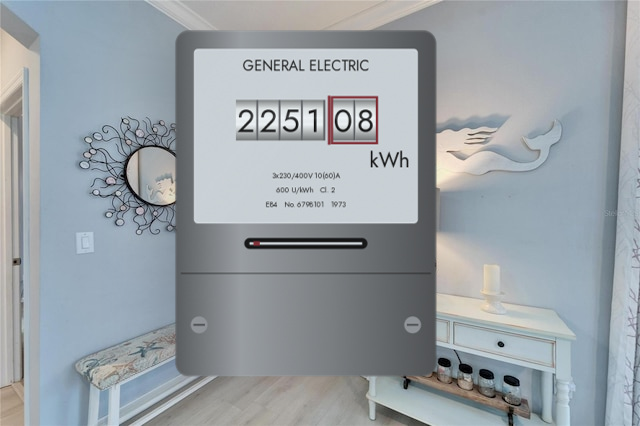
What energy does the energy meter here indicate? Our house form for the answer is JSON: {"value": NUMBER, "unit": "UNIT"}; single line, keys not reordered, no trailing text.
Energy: {"value": 2251.08, "unit": "kWh"}
